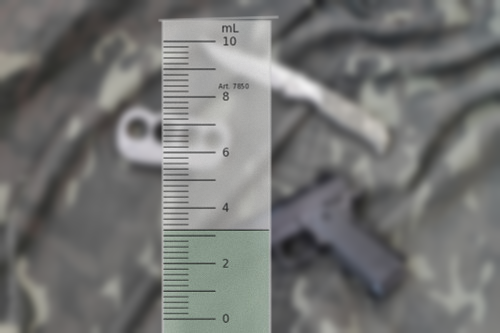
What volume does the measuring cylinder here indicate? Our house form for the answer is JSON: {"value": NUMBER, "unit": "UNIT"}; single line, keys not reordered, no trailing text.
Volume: {"value": 3.2, "unit": "mL"}
